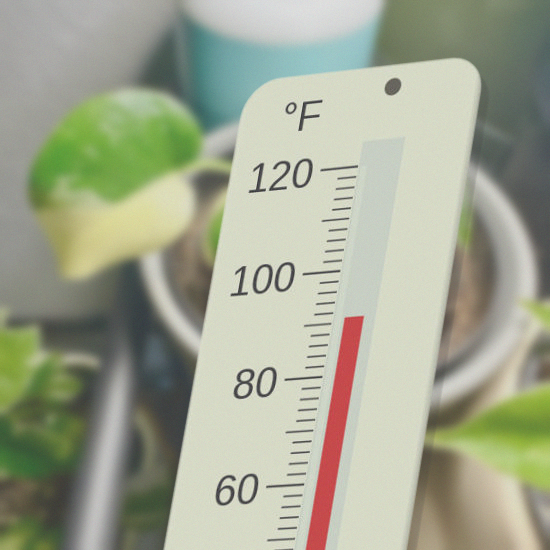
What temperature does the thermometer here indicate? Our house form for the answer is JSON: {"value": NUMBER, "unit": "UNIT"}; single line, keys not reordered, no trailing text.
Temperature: {"value": 91, "unit": "°F"}
